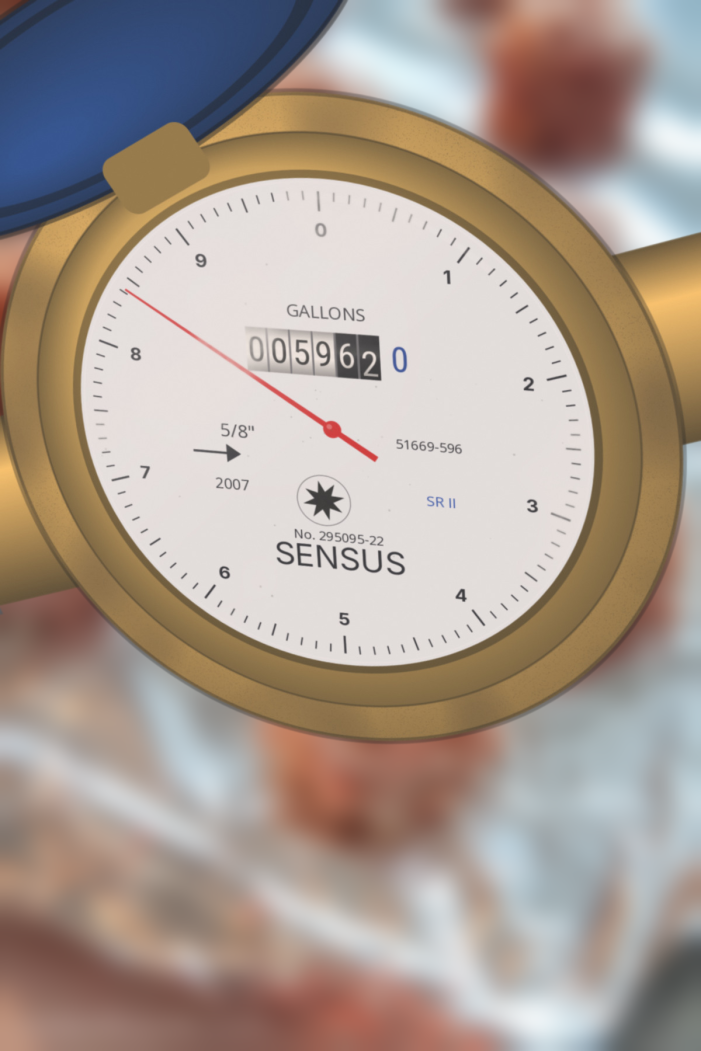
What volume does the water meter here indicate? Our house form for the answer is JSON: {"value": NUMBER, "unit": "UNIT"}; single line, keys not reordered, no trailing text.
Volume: {"value": 59618.4, "unit": "gal"}
